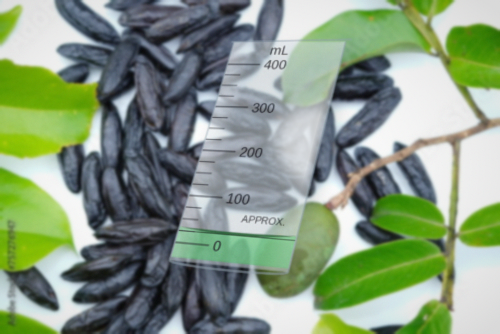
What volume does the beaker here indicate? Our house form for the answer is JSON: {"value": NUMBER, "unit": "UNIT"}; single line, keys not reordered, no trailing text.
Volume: {"value": 25, "unit": "mL"}
